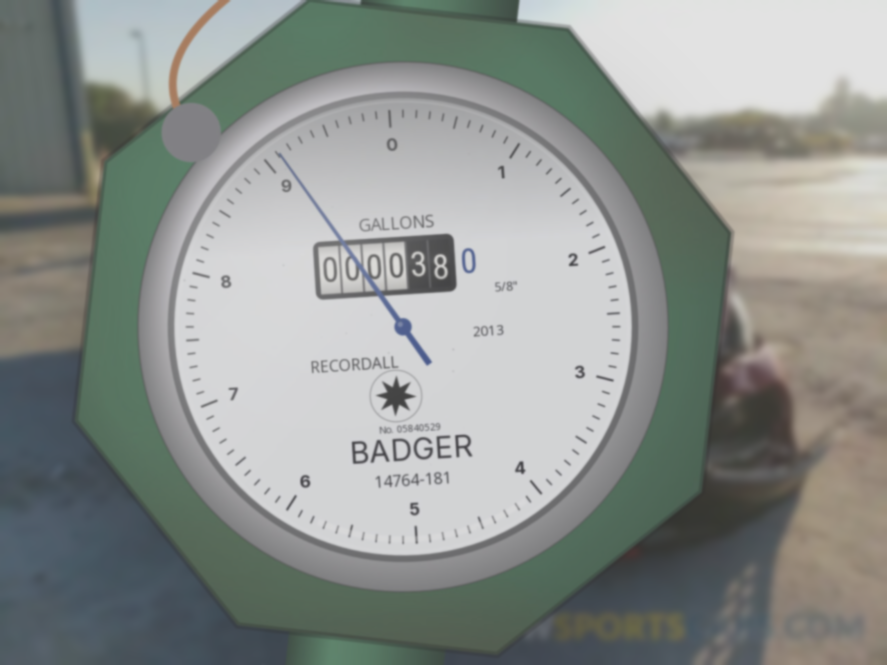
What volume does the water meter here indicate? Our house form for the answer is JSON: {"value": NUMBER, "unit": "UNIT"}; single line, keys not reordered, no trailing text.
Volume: {"value": 379.1, "unit": "gal"}
